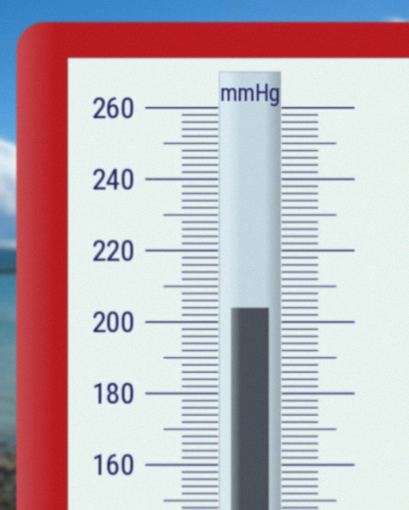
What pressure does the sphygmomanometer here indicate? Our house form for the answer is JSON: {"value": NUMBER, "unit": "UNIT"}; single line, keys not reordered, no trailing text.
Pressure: {"value": 204, "unit": "mmHg"}
